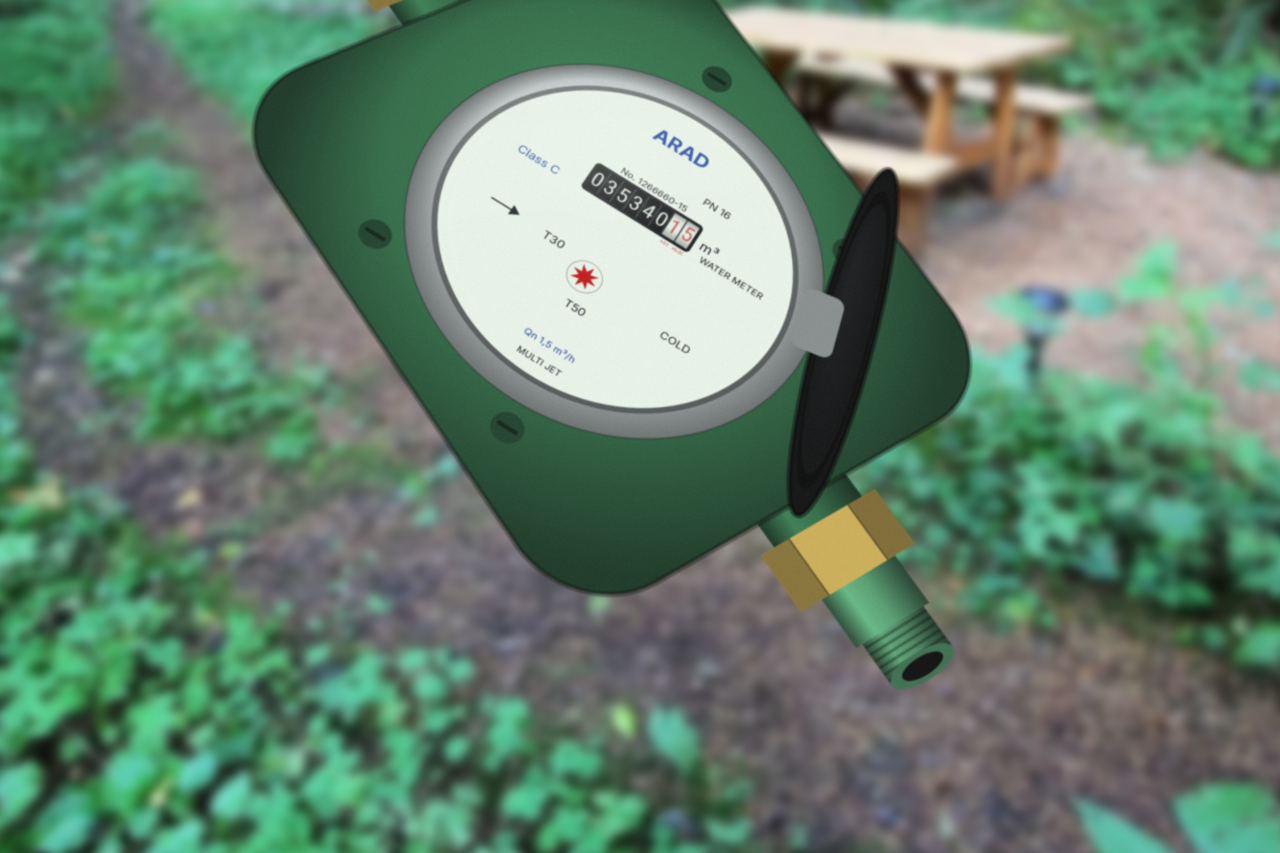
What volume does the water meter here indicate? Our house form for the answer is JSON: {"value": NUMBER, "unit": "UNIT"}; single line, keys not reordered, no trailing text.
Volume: {"value": 35340.15, "unit": "m³"}
